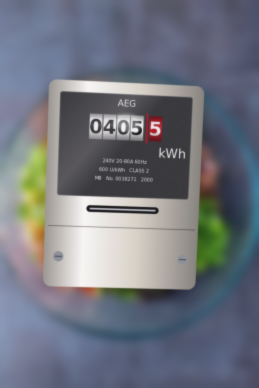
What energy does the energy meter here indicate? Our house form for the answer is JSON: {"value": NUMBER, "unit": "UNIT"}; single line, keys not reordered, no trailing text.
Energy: {"value": 405.5, "unit": "kWh"}
